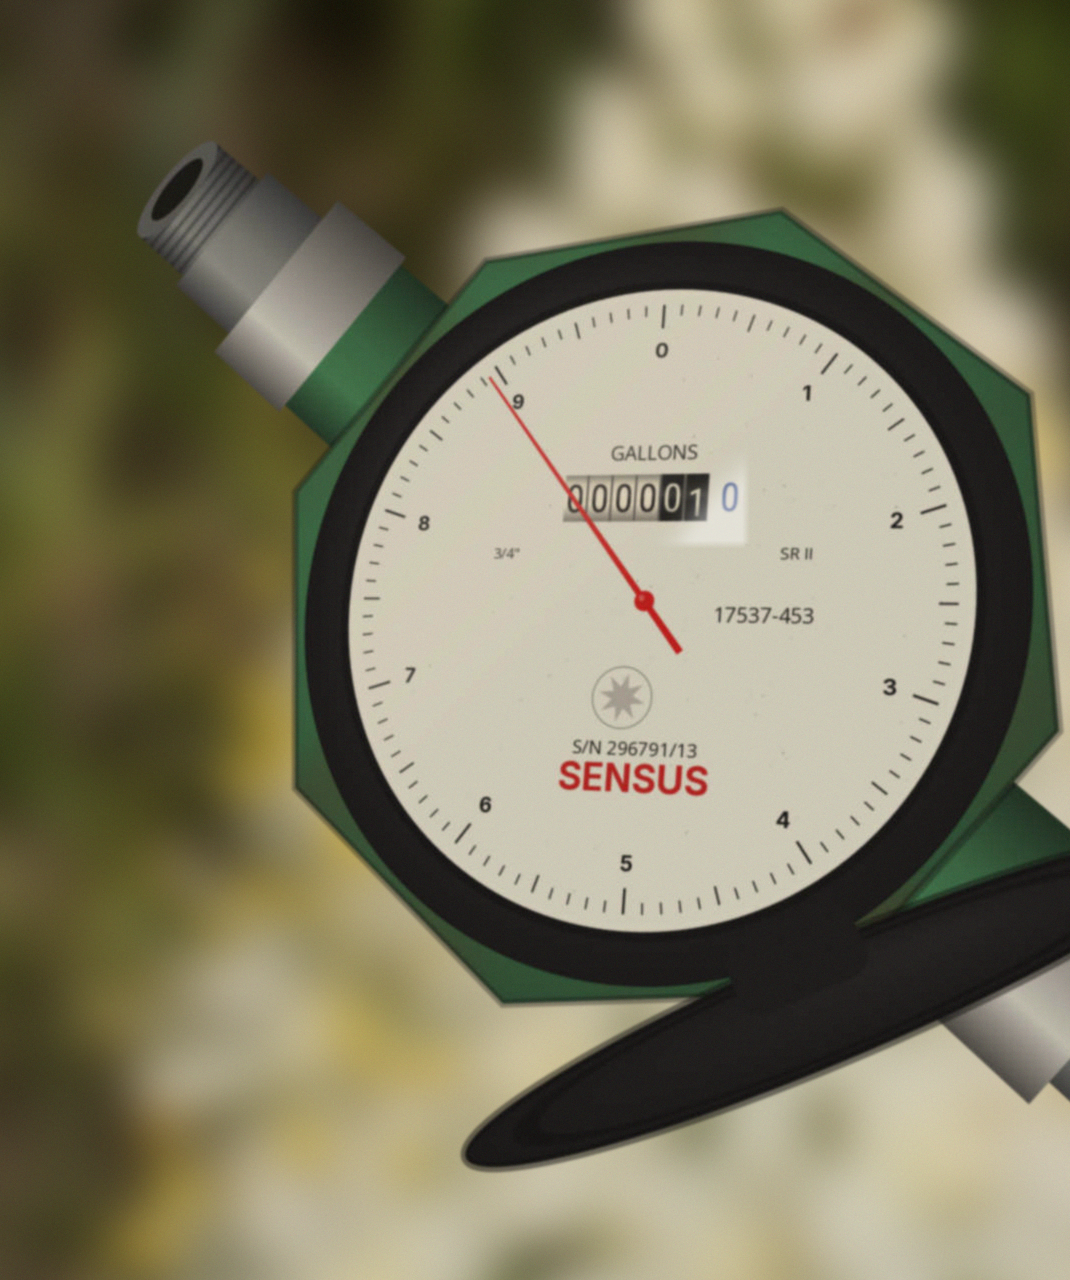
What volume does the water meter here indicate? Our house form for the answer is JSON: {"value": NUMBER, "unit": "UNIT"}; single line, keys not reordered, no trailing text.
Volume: {"value": 8.9, "unit": "gal"}
